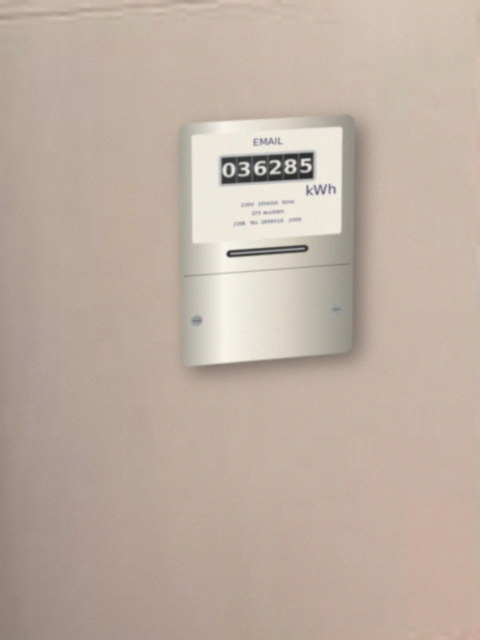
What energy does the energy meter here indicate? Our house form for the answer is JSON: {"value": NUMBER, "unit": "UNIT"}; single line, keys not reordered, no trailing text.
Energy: {"value": 36285, "unit": "kWh"}
